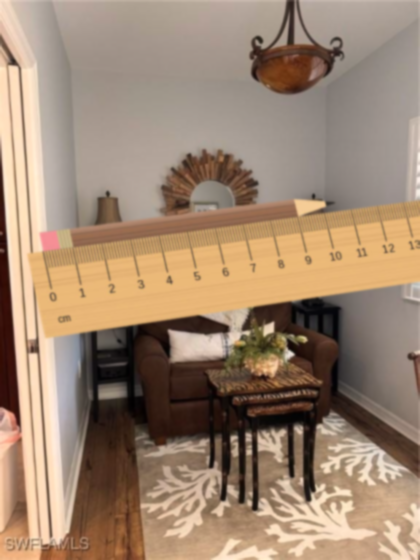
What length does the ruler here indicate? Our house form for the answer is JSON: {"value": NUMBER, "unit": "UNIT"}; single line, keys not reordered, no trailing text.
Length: {"value": 10.5, "unit": "cm"}
